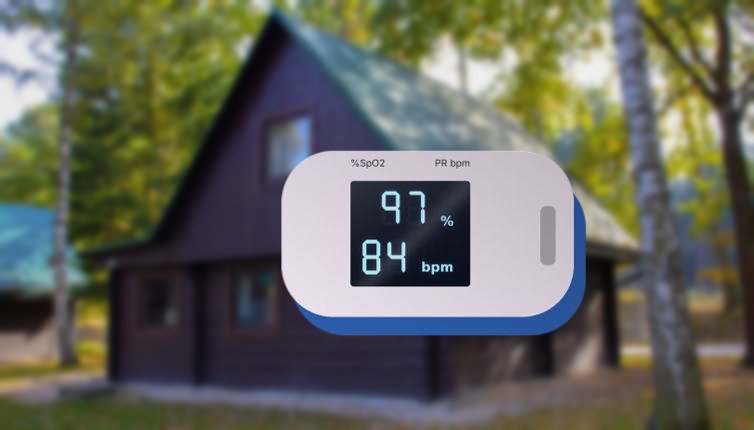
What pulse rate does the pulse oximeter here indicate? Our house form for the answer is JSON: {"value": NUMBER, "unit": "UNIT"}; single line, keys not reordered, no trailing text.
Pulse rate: {"value": 84, "unit": "bpm"}
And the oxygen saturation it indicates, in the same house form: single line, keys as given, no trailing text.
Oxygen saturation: {"value": 97, "unit": "%"}
